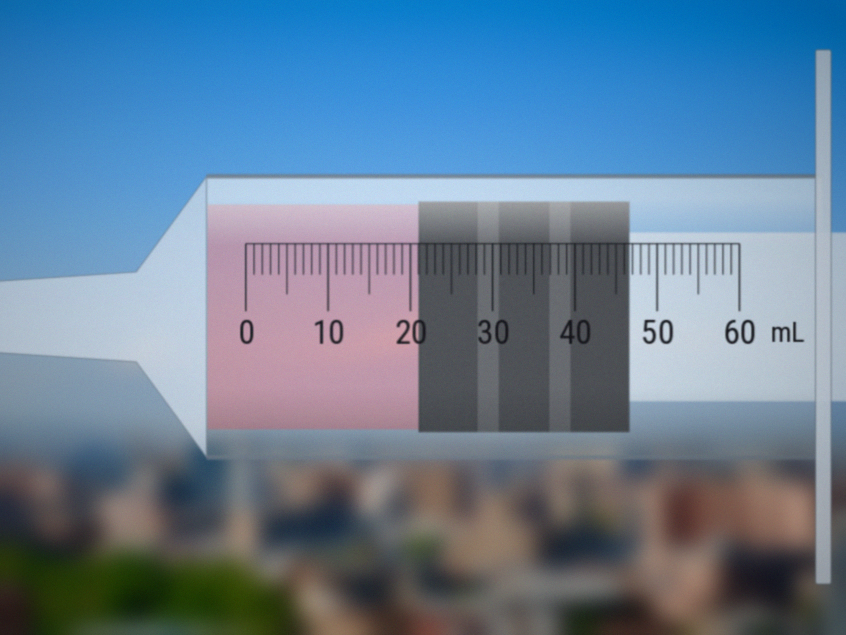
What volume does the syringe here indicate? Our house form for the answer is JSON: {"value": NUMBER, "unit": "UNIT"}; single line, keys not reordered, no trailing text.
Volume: {"value": 21, "unit": "mL"}
